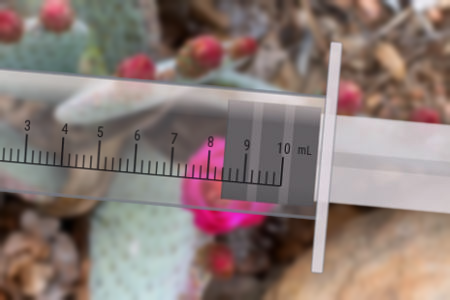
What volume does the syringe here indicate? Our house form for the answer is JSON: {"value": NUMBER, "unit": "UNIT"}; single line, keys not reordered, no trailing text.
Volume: {"value": 8.4, "unit": "mL"}
